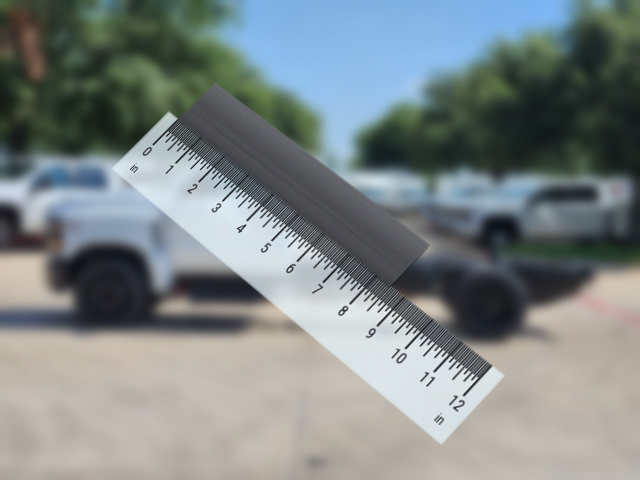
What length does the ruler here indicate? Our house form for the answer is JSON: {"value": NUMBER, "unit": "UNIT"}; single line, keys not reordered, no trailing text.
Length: {"value": 8.5, "unit": "in"}
